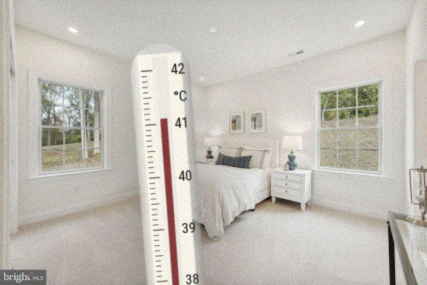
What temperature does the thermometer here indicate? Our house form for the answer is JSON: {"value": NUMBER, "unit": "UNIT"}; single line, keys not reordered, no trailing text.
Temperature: {"value": 41.1, "unit": "°C"}
